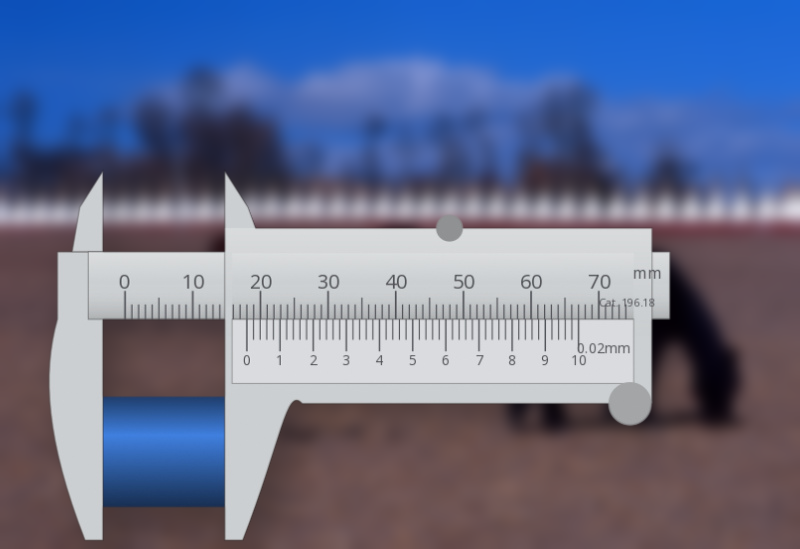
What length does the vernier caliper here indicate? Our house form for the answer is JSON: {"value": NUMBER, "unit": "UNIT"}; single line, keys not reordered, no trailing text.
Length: {"value": 18.0, "unit": "mm"}
